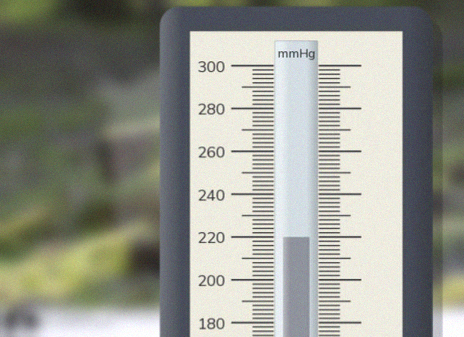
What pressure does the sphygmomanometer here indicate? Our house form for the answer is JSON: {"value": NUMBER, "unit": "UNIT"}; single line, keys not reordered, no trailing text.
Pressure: {"value": 220, "unit": "mmHg"}
